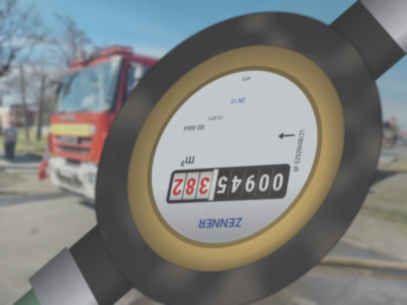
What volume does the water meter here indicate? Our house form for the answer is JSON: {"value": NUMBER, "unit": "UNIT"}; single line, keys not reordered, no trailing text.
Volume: {"value": 945.382, "unit": "m³"}
